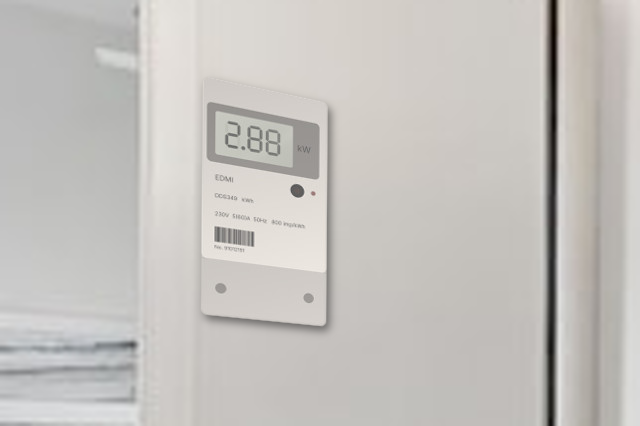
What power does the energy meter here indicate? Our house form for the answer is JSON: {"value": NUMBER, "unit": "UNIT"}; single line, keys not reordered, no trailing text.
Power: {"value": 2.88, "unit": "kW"}
